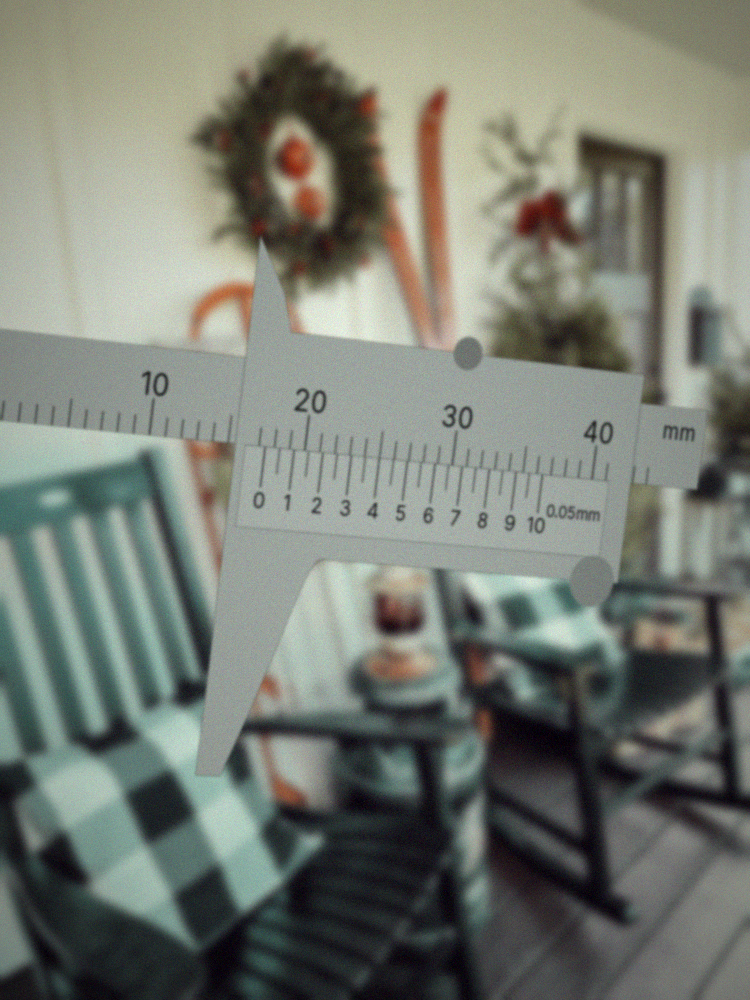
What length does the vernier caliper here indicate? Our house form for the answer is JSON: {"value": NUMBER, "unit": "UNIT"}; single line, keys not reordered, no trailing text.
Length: {"value": 17.4, "unit": "mm"}
